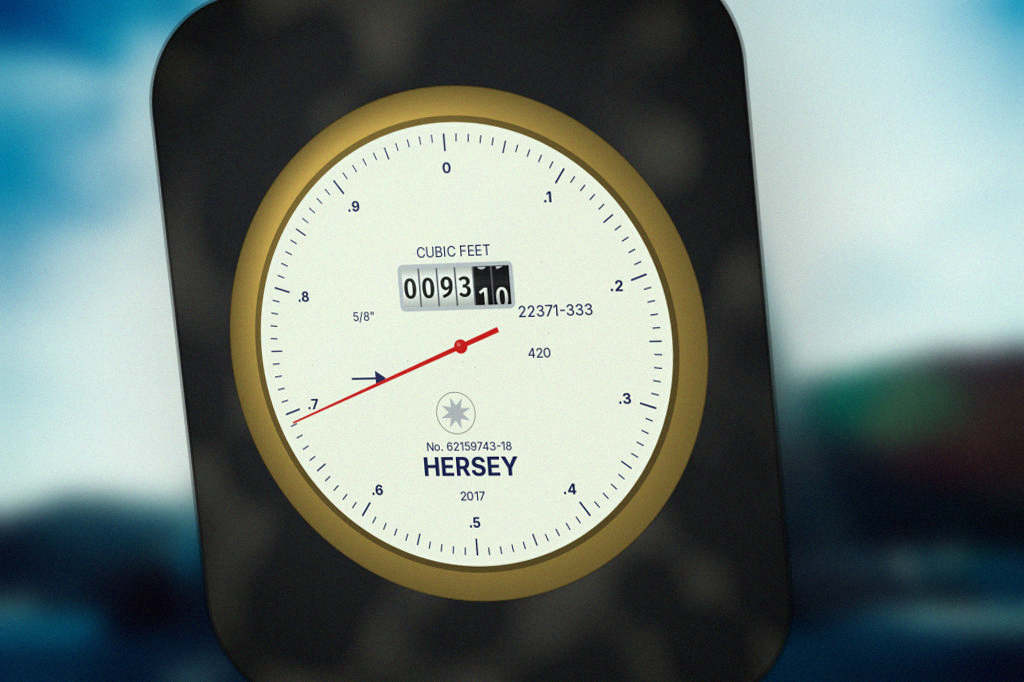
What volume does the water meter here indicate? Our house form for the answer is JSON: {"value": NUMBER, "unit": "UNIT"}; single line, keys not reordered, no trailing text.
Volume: {"value": 9309.69, "unit": "ft³"}
